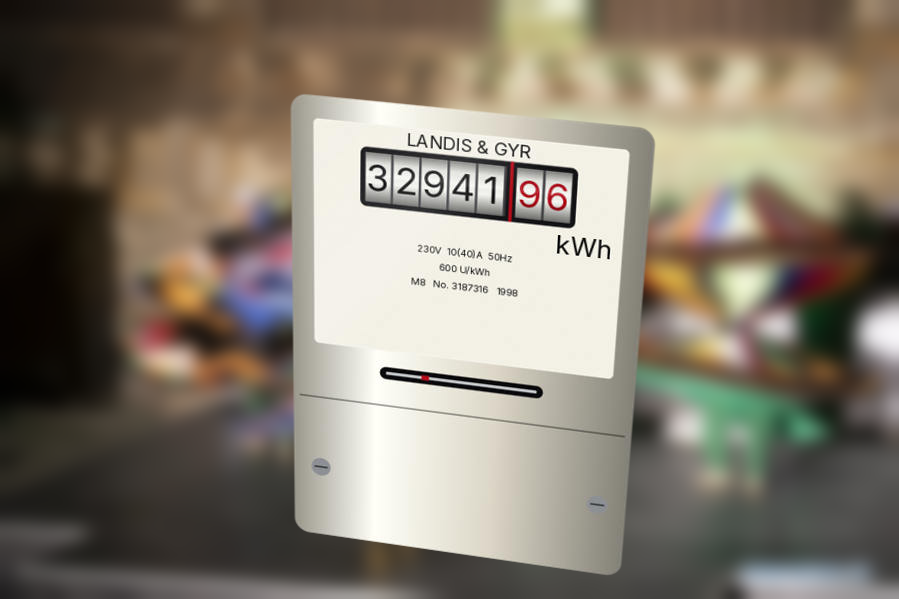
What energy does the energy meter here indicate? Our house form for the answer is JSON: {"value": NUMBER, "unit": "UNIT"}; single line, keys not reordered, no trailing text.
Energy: {"value": 32941.96, "unit": "kWh"}
